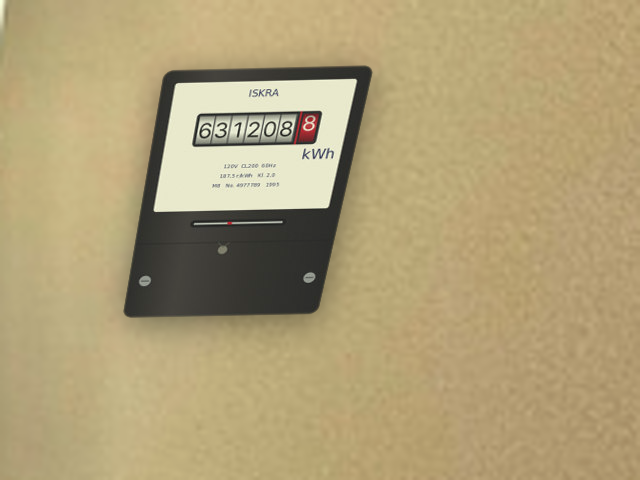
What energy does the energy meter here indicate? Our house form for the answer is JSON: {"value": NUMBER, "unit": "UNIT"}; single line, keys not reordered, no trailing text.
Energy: {"value": 631208.8, "unit": "kWh"}
